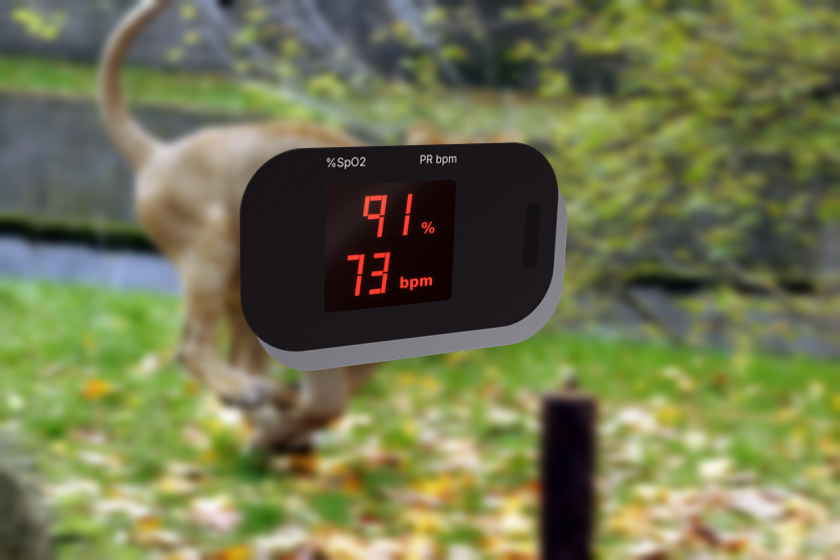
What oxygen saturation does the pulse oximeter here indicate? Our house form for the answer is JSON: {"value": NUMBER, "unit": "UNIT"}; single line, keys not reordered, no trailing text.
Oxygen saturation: {"value": 91, "unit": "%"}
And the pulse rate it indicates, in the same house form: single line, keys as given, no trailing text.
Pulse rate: {"value": 73, "unit": "bpm"}
